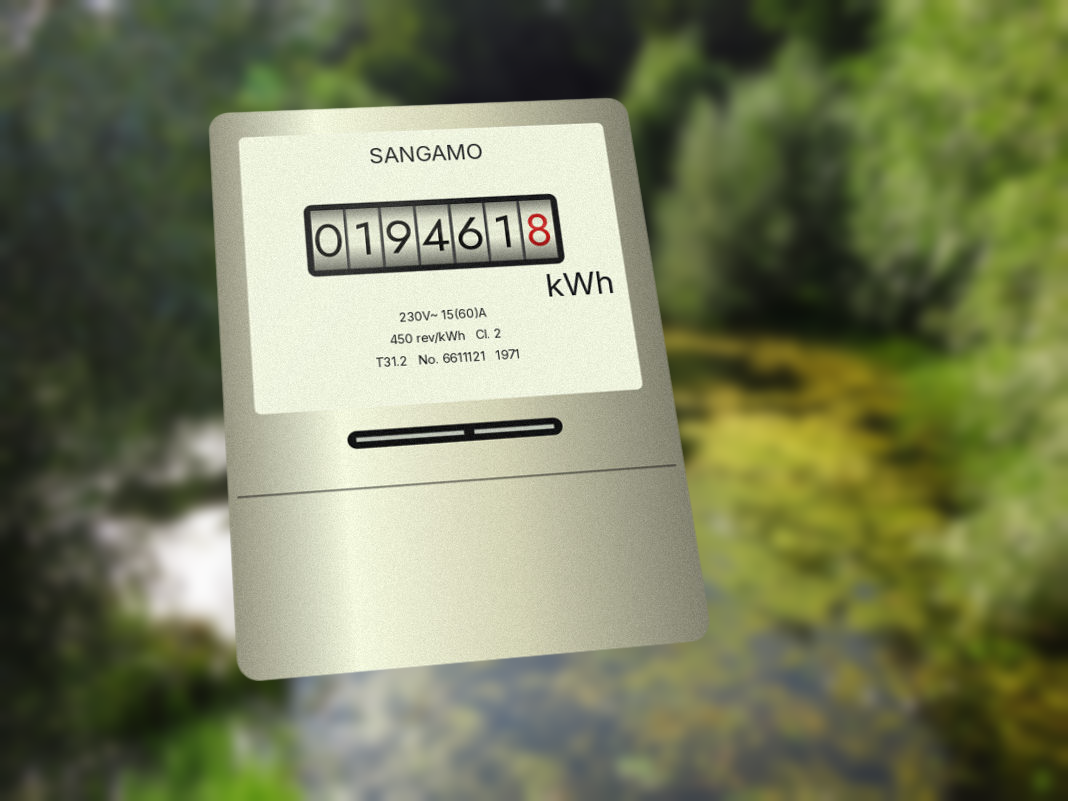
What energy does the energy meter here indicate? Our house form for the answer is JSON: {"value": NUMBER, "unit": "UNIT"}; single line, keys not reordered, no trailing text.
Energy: {"value": 19461.8, "unit": "kWh"}
